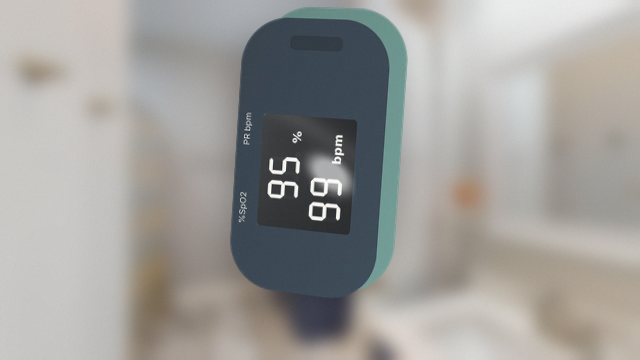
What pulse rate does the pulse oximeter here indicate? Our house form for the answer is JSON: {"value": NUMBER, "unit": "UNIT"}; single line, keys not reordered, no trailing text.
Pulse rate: {"value": 99, "unit": "bpm"}
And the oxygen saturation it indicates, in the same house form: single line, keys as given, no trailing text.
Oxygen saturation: {"value": 95, "unit": "%"}
